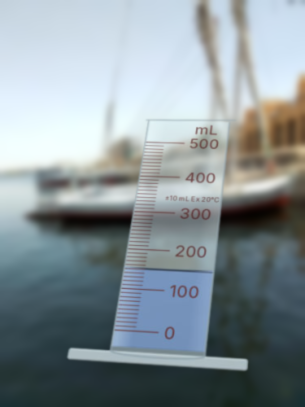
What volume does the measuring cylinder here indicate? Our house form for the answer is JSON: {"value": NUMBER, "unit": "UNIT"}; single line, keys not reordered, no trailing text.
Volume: {"value": 150, "unit": "mL"}
